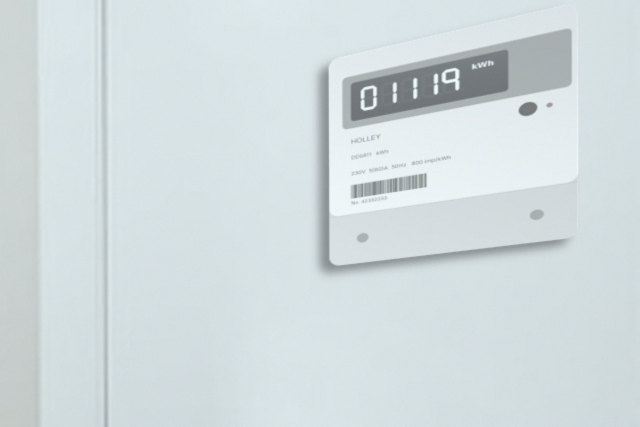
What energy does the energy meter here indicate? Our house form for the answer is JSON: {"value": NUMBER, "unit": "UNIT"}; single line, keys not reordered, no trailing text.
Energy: {"value": 1119, "unit": "kWh"}
